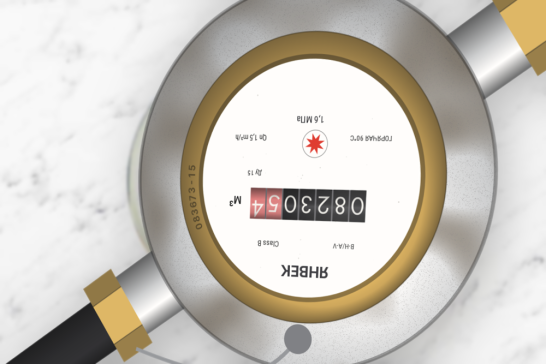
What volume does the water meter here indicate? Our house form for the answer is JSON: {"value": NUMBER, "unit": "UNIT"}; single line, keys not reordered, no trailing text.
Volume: {"value": 8230.54, "unit": "m³"}
